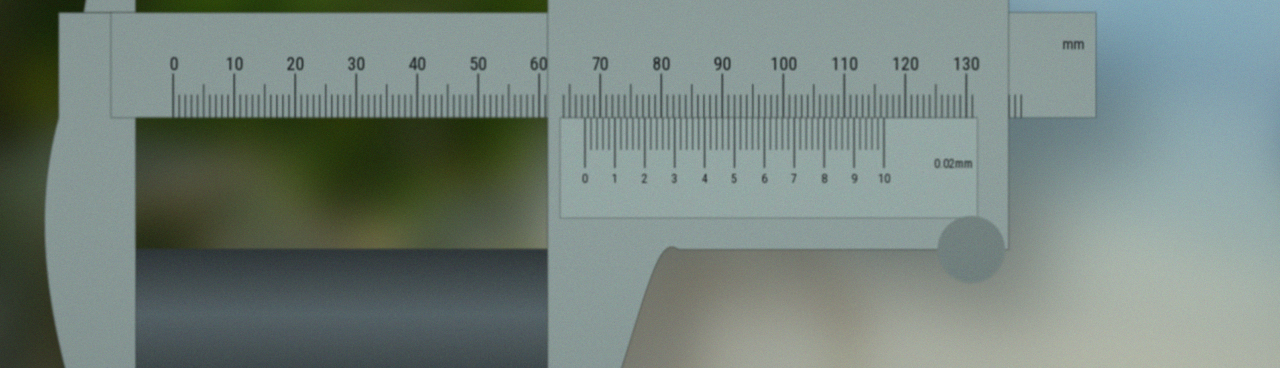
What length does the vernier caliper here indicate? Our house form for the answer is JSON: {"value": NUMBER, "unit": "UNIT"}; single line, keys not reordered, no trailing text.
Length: {"value": 67.5, "unit": "mm"}
